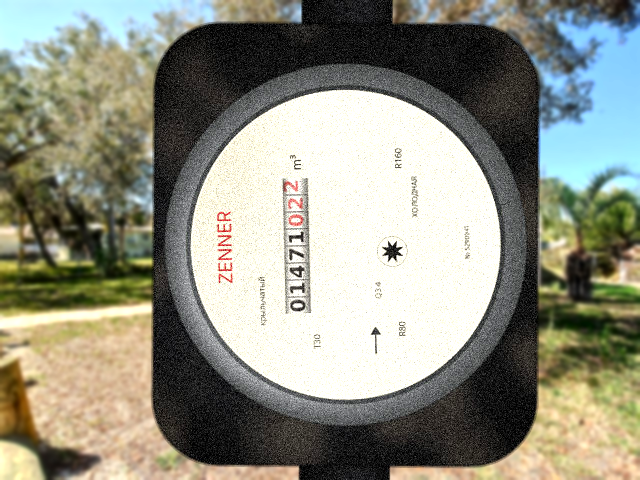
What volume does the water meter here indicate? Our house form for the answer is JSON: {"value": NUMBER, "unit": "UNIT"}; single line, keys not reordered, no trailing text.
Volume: {"value": 1471.022, "unit": "m³"}
